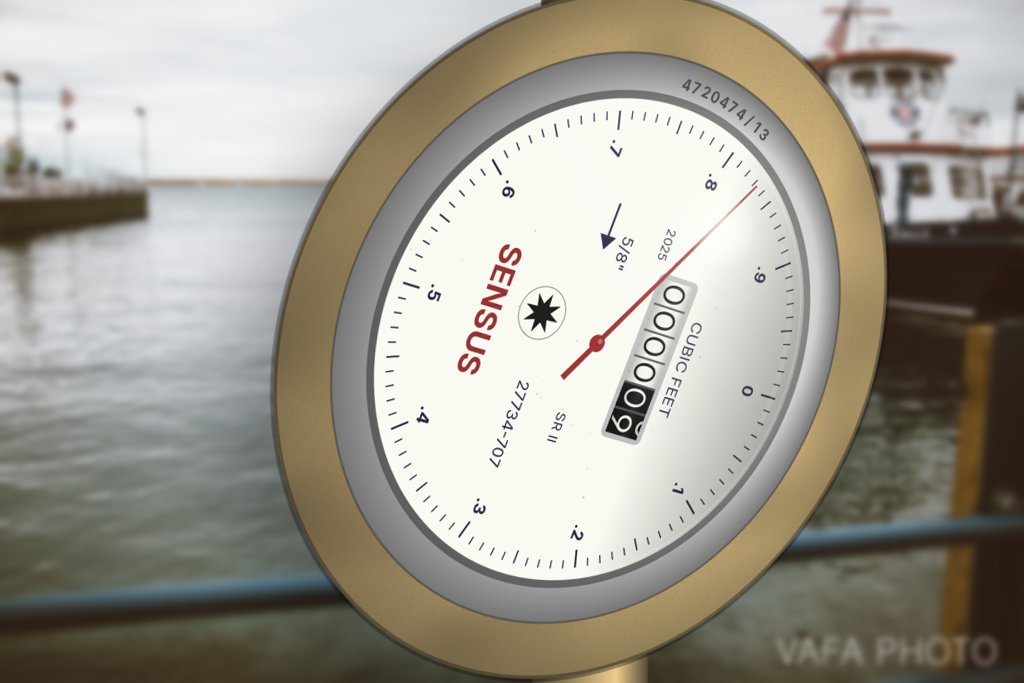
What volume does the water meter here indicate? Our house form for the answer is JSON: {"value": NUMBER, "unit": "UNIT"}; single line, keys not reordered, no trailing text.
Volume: {"value": 8.83, "unit": "ft³"}
